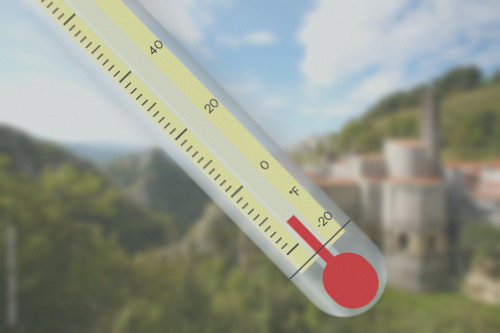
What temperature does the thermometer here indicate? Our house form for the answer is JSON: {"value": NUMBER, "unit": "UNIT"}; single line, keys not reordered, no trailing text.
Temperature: {"value": -14, "unit": "°F"}
